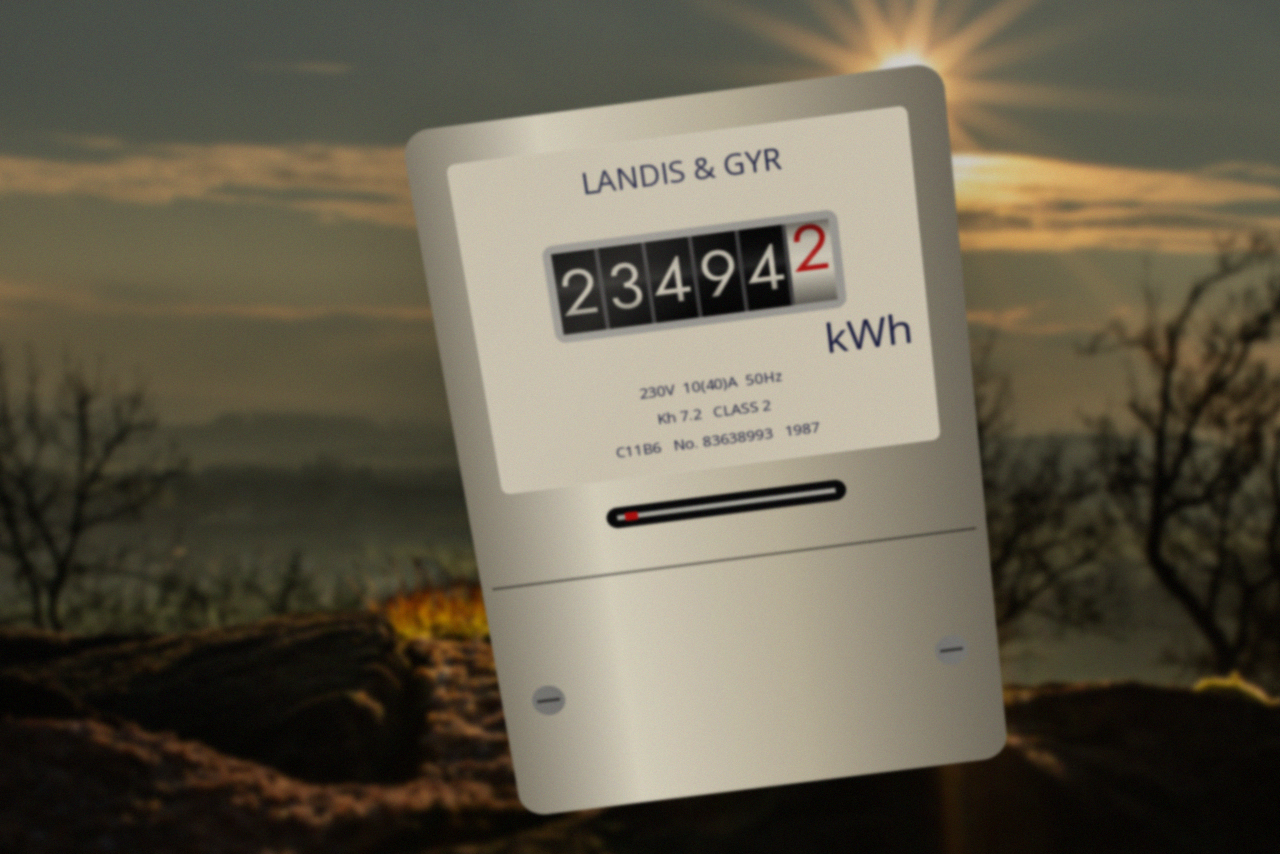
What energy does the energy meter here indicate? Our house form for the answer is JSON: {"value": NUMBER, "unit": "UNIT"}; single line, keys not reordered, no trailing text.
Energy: {"value": 23494.2, "unit": "kWh"}
